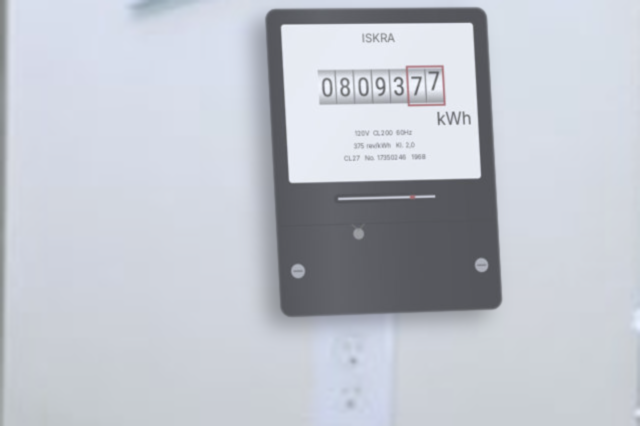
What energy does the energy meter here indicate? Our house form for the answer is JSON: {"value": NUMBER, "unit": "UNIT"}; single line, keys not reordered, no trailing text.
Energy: {"value": 8093.77, "unit": "kWh"}
